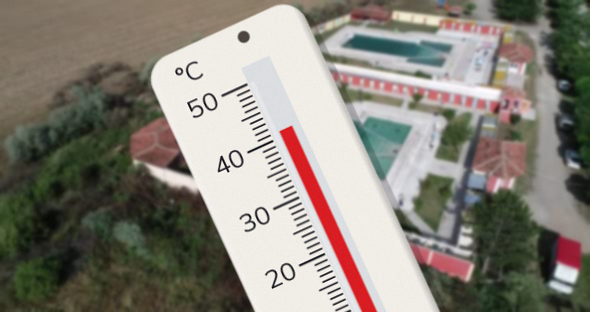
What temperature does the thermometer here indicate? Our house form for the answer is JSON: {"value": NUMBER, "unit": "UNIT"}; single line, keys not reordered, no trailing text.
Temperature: {"value": 41, "unit": "°C"}
